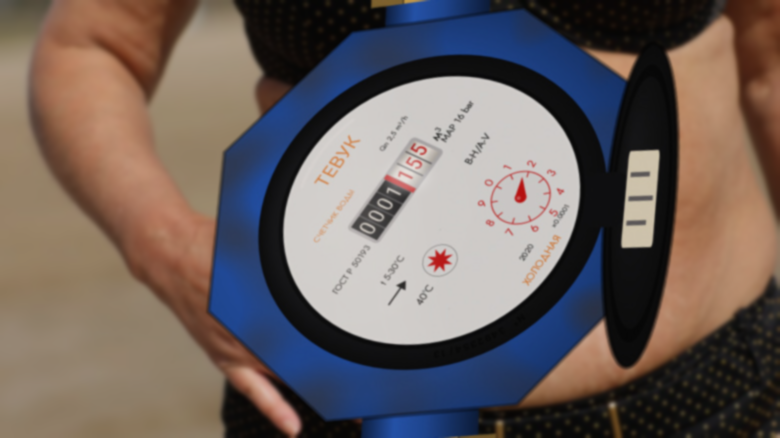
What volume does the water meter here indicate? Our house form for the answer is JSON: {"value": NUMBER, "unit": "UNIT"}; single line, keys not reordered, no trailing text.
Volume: {"value": 1.1551, "unit": "m³"}
